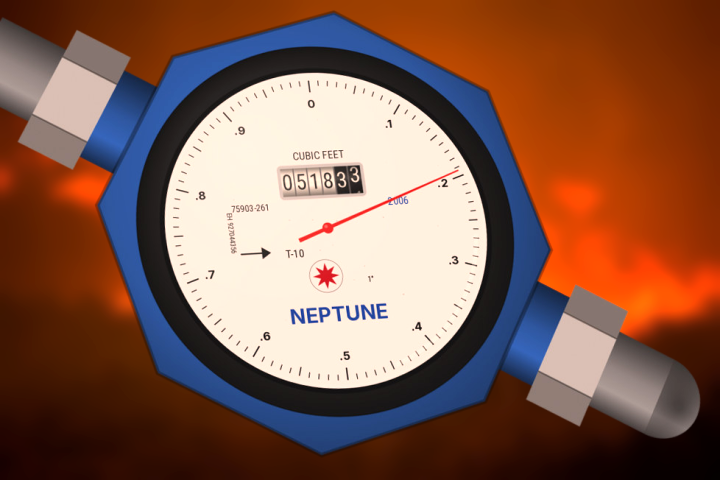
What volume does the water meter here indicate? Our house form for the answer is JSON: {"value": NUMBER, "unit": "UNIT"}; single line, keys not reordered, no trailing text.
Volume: {"value": 51833.19, "unit": "ft³"}
